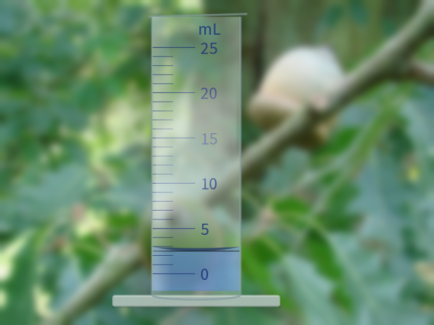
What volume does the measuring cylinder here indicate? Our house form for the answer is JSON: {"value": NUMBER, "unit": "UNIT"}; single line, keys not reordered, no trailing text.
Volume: {"value": 2.5, "unit": "mL"}
